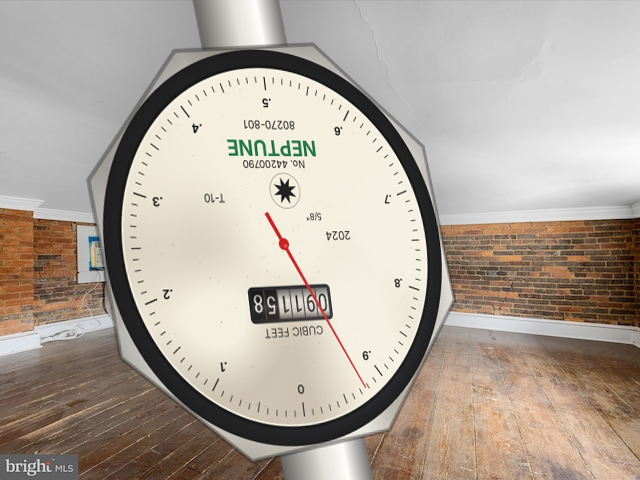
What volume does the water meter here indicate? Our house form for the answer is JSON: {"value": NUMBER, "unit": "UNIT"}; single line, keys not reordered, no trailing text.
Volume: {"value": 91157.92, "unit": "ft³"}
